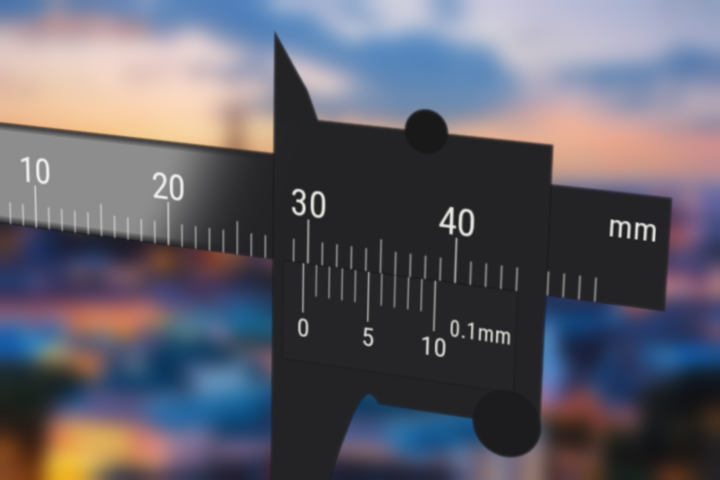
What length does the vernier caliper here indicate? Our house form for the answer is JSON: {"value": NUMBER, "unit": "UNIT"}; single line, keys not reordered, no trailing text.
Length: {"value": 29.7, "unit": "mm"}
